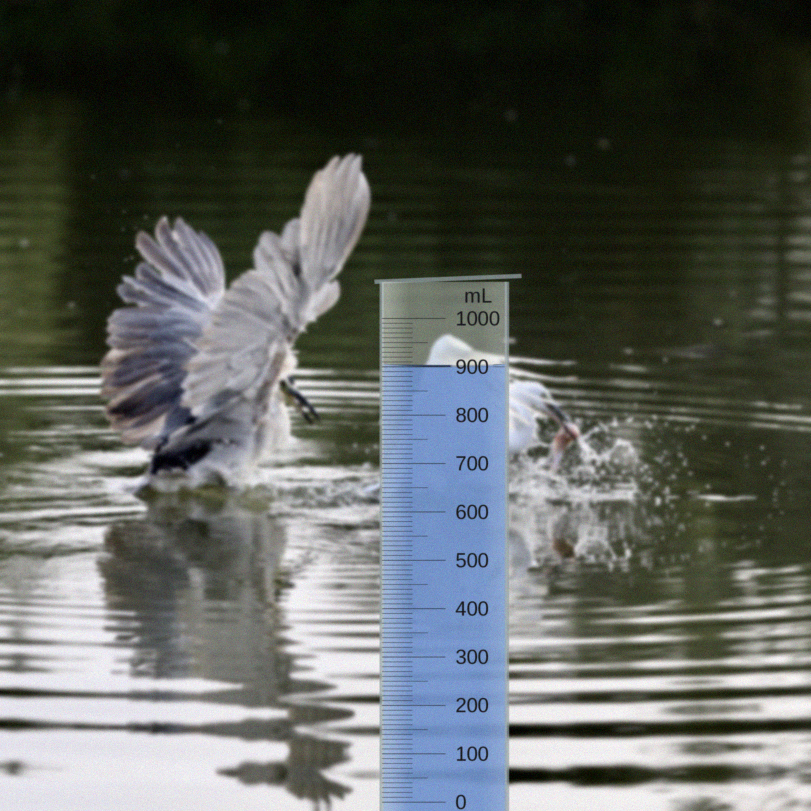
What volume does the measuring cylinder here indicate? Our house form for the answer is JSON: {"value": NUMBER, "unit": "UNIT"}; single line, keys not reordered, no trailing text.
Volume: {"value": 900, "unit": "mL"}
